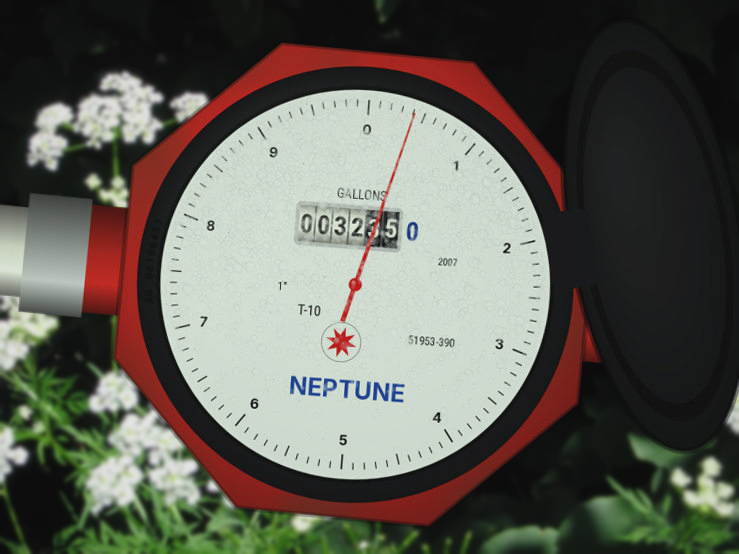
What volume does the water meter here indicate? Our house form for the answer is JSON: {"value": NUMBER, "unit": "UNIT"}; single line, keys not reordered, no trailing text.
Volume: {"value": 32350.4, "unit": "gal"}
